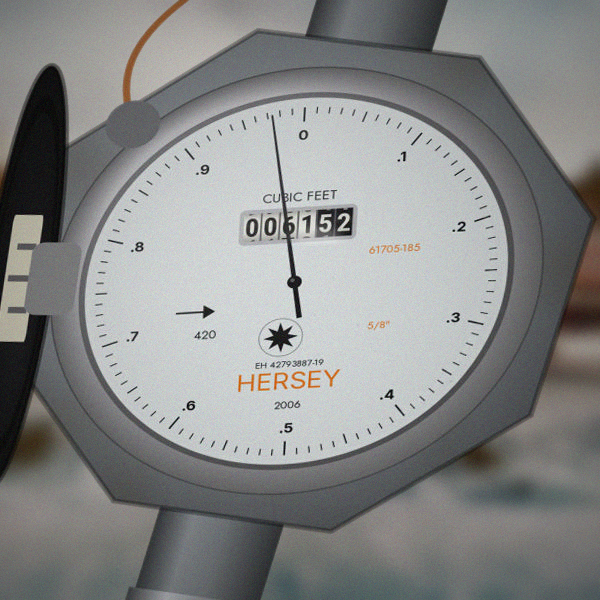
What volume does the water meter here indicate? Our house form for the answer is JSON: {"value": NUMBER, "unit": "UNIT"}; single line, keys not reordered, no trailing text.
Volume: {"value": 6151.97, "unit": "ft³"}
